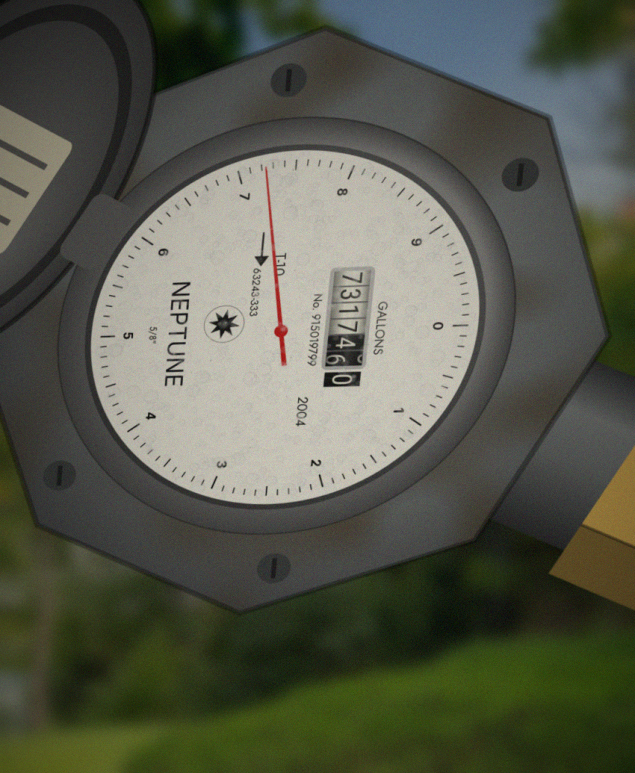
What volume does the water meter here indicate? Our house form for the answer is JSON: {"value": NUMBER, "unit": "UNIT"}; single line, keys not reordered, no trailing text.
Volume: {"value": 7317457.2, "unit": "gal"}
